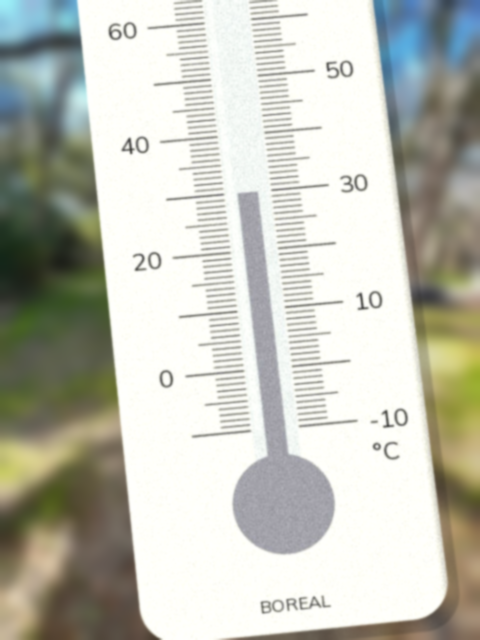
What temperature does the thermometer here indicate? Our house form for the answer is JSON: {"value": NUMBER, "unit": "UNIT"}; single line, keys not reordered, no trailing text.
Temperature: {"value": 30, "unit": "°C"}
